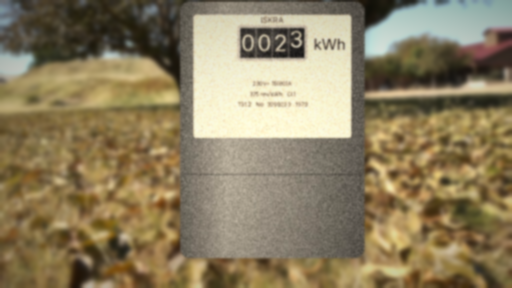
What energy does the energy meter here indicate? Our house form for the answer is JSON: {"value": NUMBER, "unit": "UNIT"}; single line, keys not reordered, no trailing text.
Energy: {"value": 23, "unit": "kWh"}
